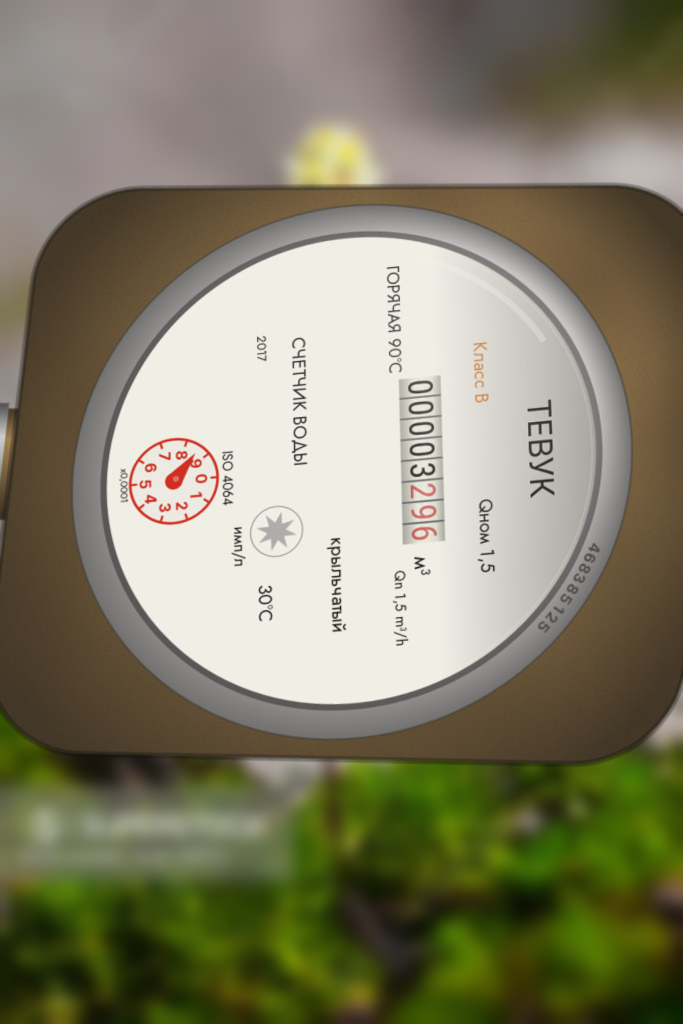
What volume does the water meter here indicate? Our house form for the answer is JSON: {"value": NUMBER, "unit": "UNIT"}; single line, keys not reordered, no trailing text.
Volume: {"value": 3.2968, "unit": "m³"}
